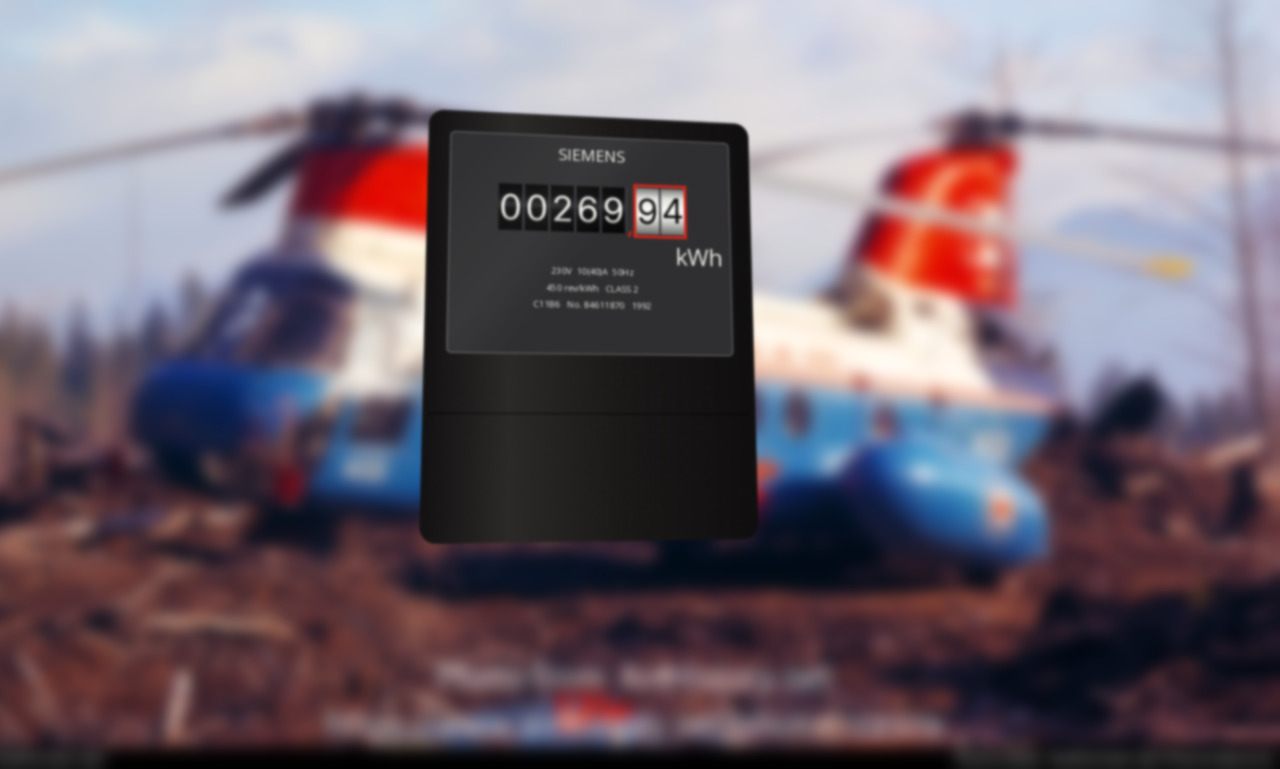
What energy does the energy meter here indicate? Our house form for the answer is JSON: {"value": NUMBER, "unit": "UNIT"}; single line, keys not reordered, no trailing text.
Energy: {"value": 269.94, "unit": "kWh"}
